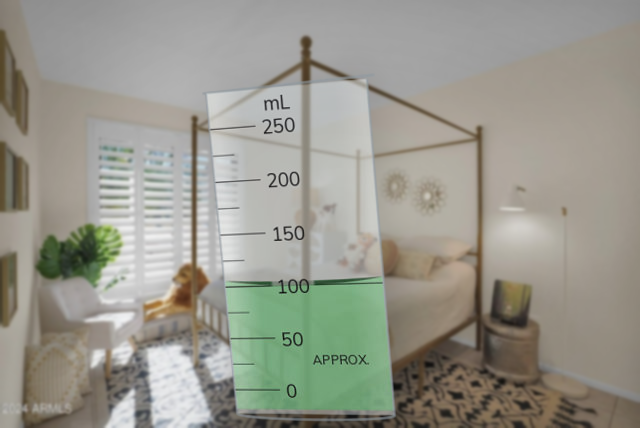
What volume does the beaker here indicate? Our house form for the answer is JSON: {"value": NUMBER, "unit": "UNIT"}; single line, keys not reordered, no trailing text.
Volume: {"value": 100, "unit": "mL"}
